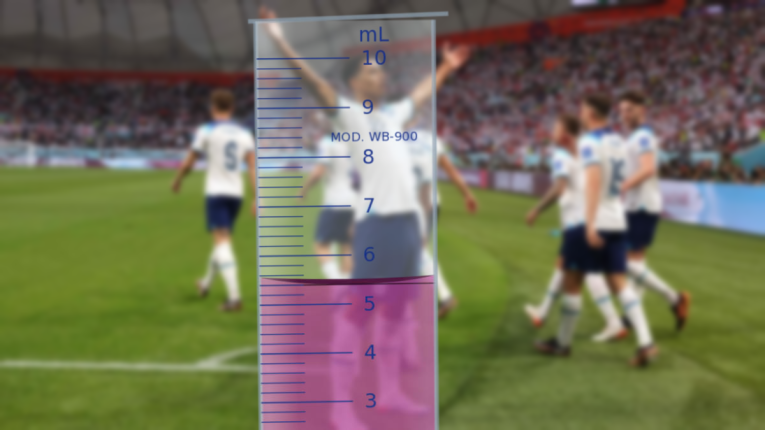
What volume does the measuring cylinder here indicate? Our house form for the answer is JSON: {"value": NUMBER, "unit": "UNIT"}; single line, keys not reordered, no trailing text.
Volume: {"value": 5.4, "unit": "mL"}
